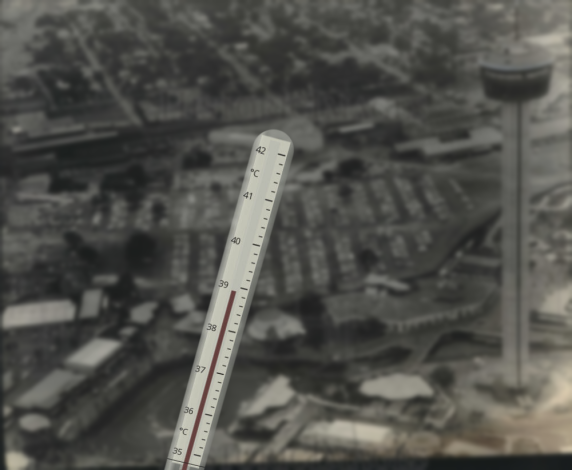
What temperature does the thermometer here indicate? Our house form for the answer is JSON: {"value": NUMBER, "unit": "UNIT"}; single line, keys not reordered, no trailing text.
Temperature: {"value": 38.9, "unit": "°C"}
